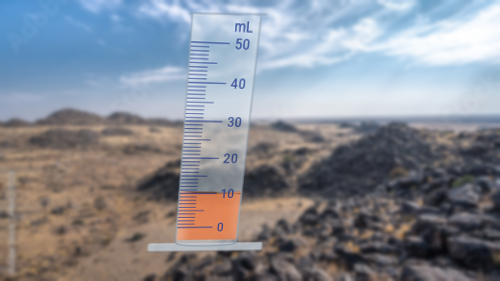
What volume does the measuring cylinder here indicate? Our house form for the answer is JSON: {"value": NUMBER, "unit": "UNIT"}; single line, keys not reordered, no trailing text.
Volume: {"value": 10, "unit": "mL"}
